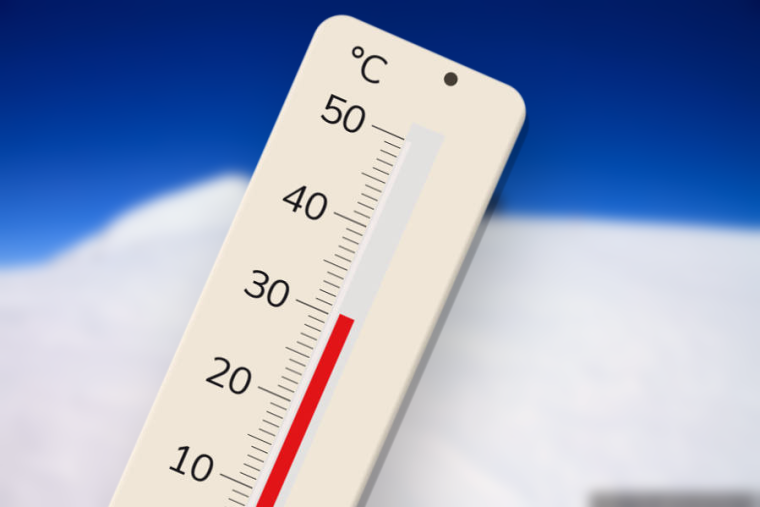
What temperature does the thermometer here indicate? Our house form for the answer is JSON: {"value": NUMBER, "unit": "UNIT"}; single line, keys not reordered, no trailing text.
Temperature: {"value": 30.5, "unit": "°C"}
